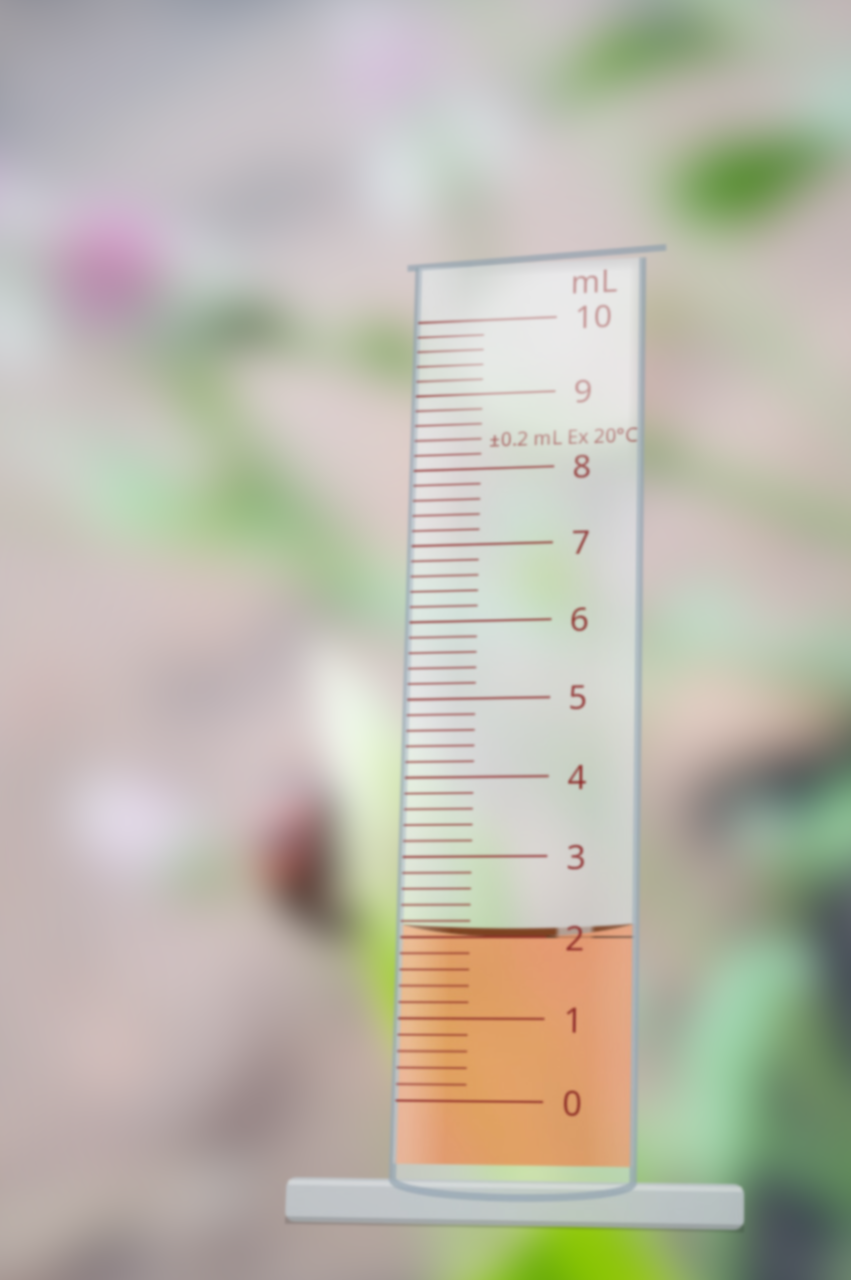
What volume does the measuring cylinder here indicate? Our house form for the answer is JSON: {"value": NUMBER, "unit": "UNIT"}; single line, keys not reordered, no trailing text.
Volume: {"value": 2, "unit": "mL"}
